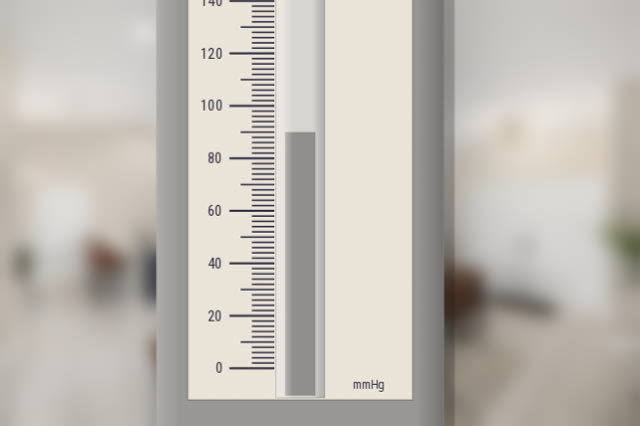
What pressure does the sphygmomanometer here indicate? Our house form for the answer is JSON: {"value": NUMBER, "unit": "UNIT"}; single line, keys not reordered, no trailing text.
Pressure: {"value": 90, "unit": "mmHg"}
